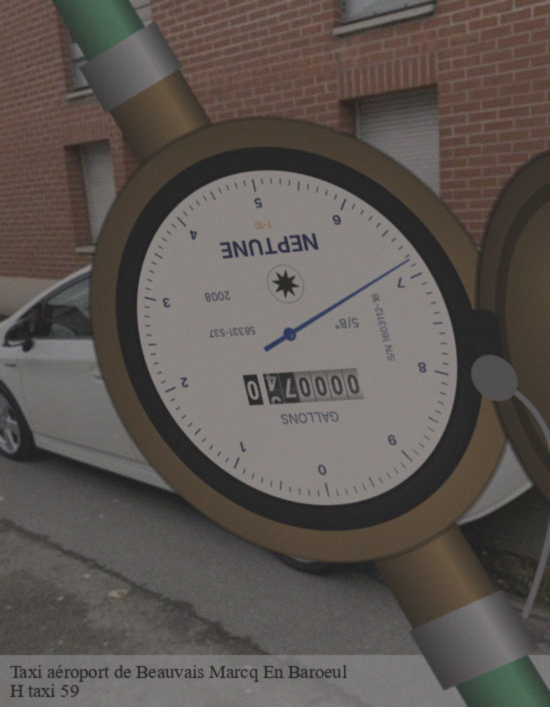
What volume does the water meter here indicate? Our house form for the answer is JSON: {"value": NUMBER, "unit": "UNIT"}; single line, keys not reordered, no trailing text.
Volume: {"value": 736.8, "unit": "gal"}
